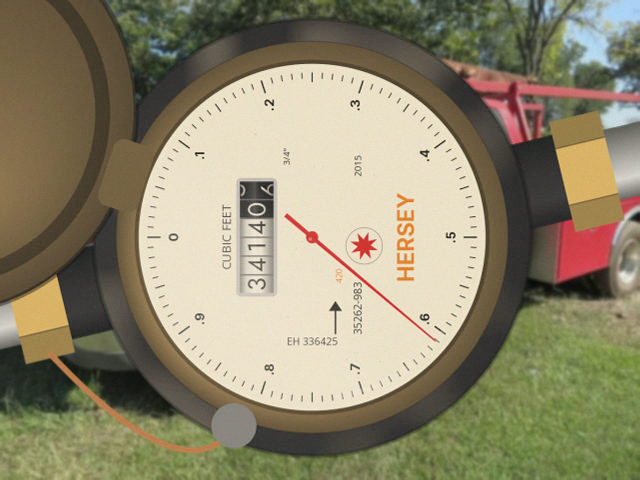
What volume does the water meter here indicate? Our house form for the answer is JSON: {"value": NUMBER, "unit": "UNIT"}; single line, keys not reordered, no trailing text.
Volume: {"value": 341405.61, "unit": "ft³"}
